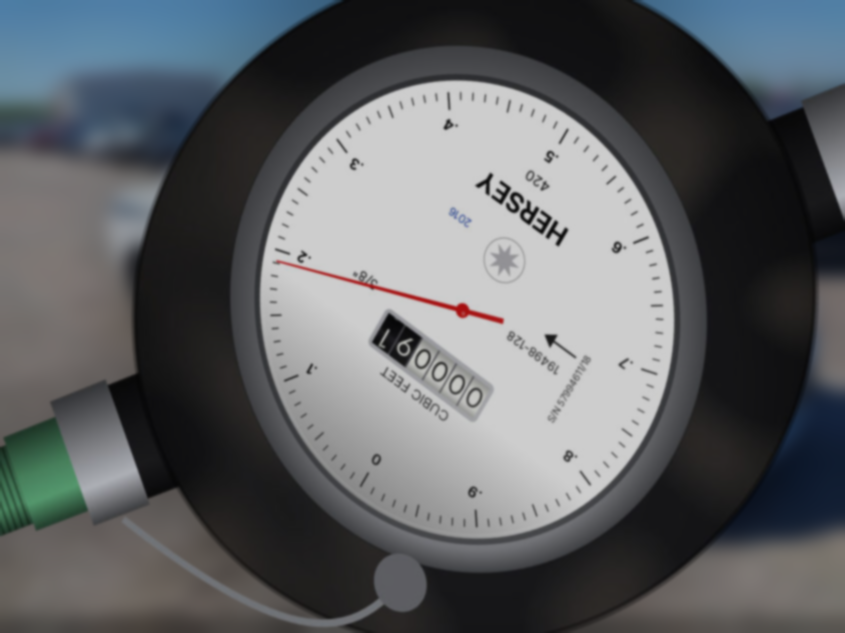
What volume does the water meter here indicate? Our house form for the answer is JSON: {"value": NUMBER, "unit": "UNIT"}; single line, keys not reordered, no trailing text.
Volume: {"value": 91.19, "unit": "ft³"}
